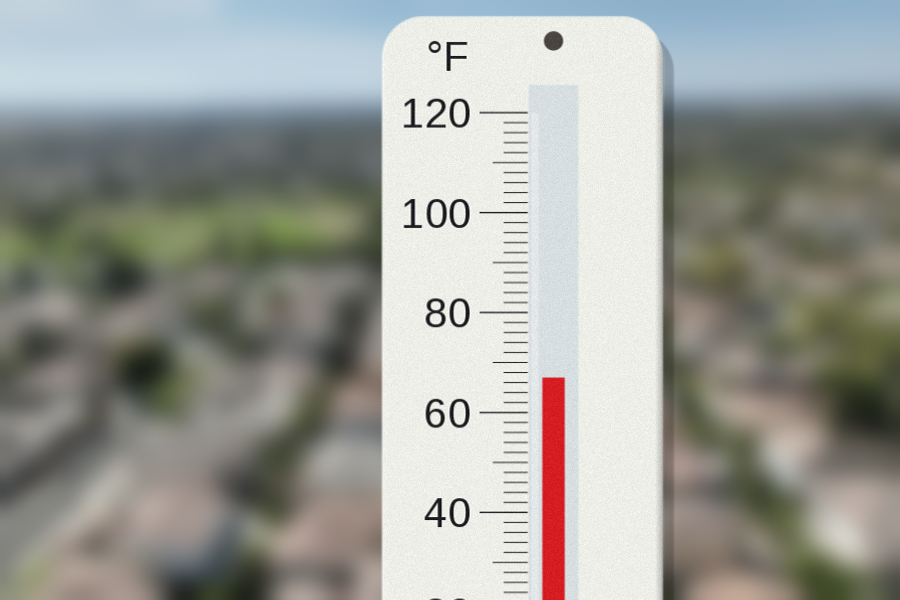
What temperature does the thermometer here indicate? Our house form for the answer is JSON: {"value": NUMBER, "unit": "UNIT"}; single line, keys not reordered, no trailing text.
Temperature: {"value": 67, "unit": "°F"}
